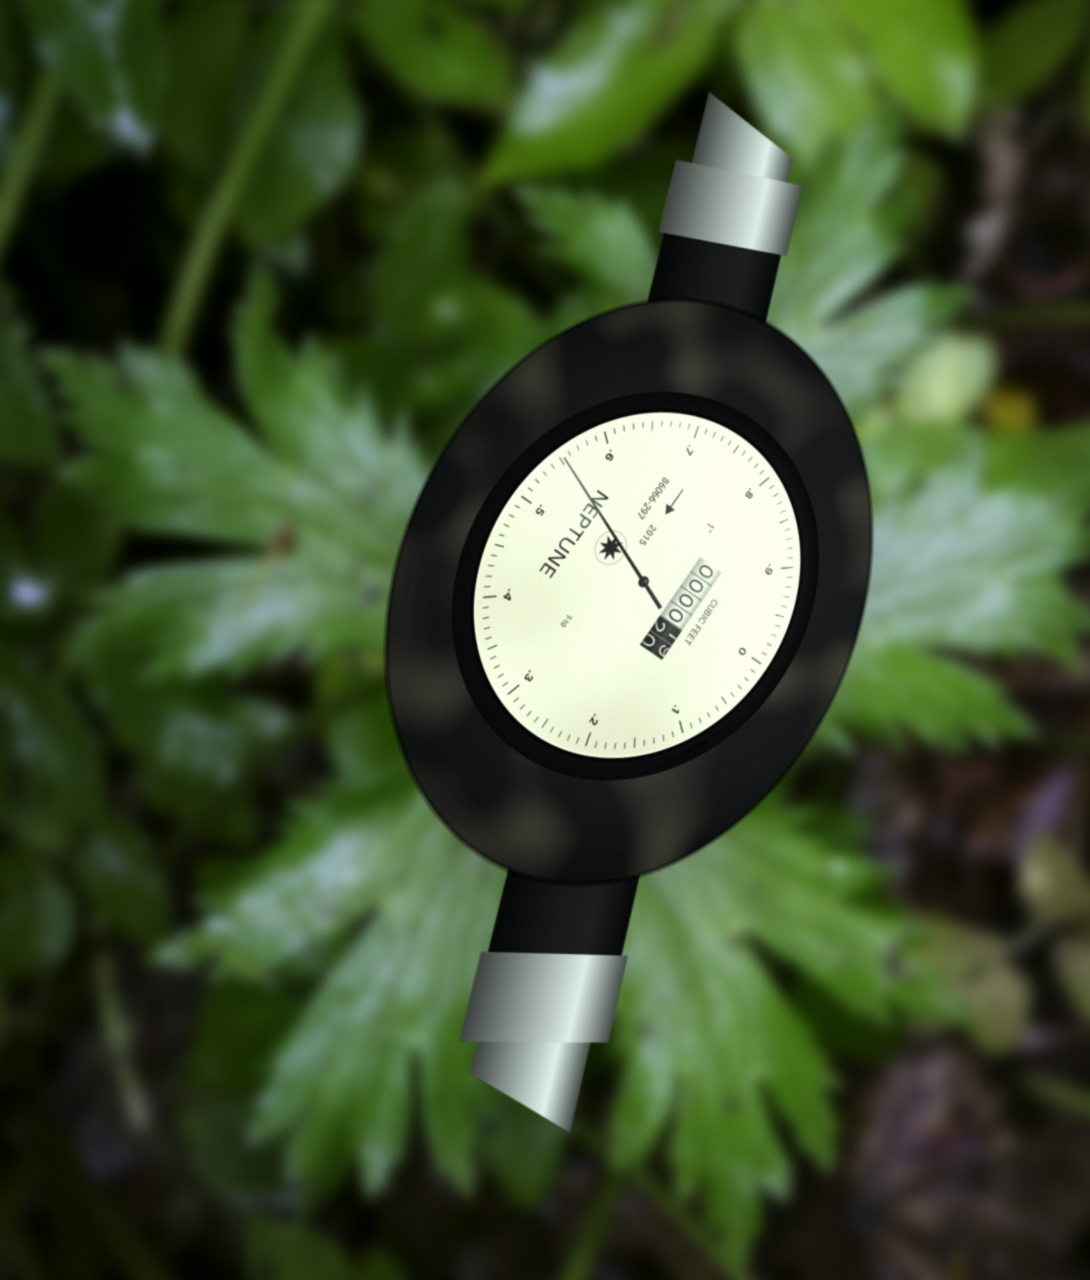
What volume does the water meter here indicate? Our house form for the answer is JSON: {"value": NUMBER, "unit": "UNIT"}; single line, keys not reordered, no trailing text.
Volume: {"value": 19.55, "unit": "ft³"}
